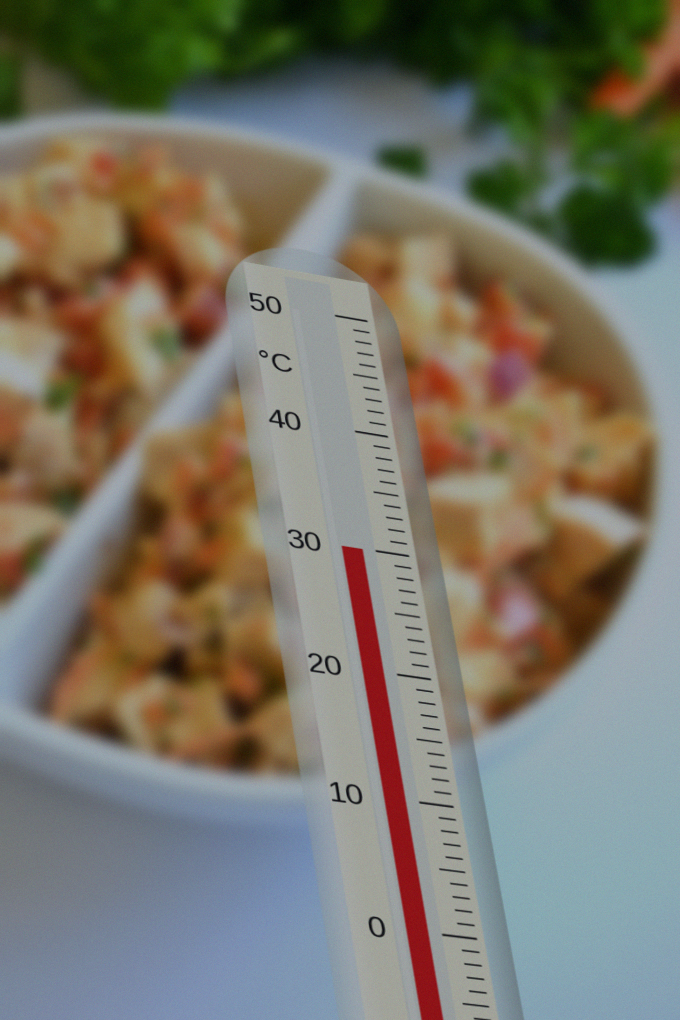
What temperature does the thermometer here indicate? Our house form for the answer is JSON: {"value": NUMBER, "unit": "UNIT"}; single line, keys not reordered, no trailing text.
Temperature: {"value": 30, "unit": "°C"}
